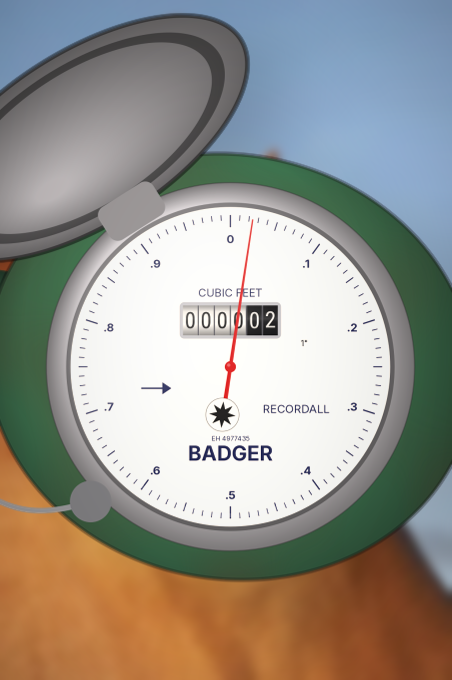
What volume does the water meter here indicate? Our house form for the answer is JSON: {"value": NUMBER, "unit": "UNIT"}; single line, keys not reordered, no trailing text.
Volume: {"value": 2.02, "unit": "ft³"}
